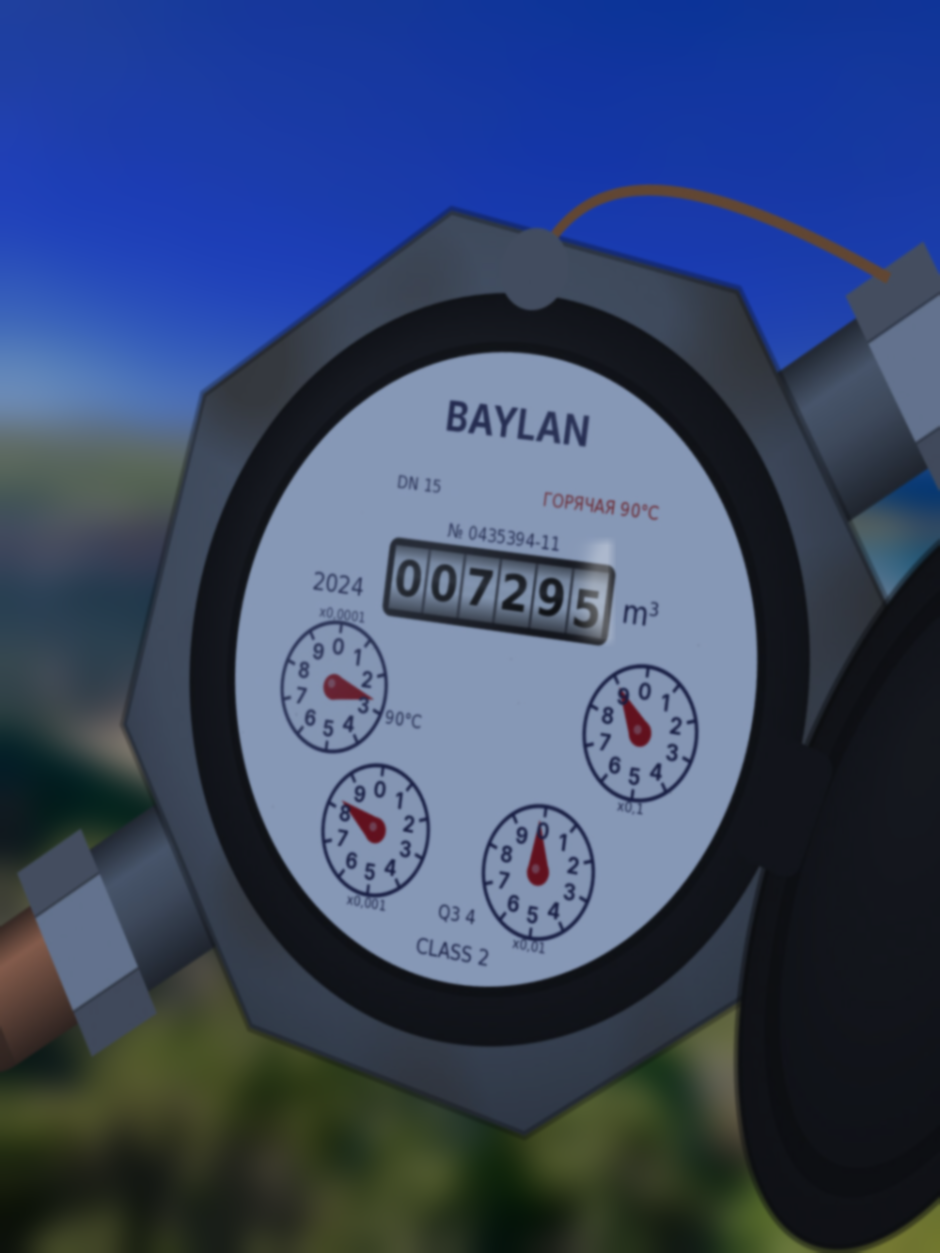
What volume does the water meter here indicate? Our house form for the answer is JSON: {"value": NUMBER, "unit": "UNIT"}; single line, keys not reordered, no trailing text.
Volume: {"value": 7294.8982, "unit": "m³"}
